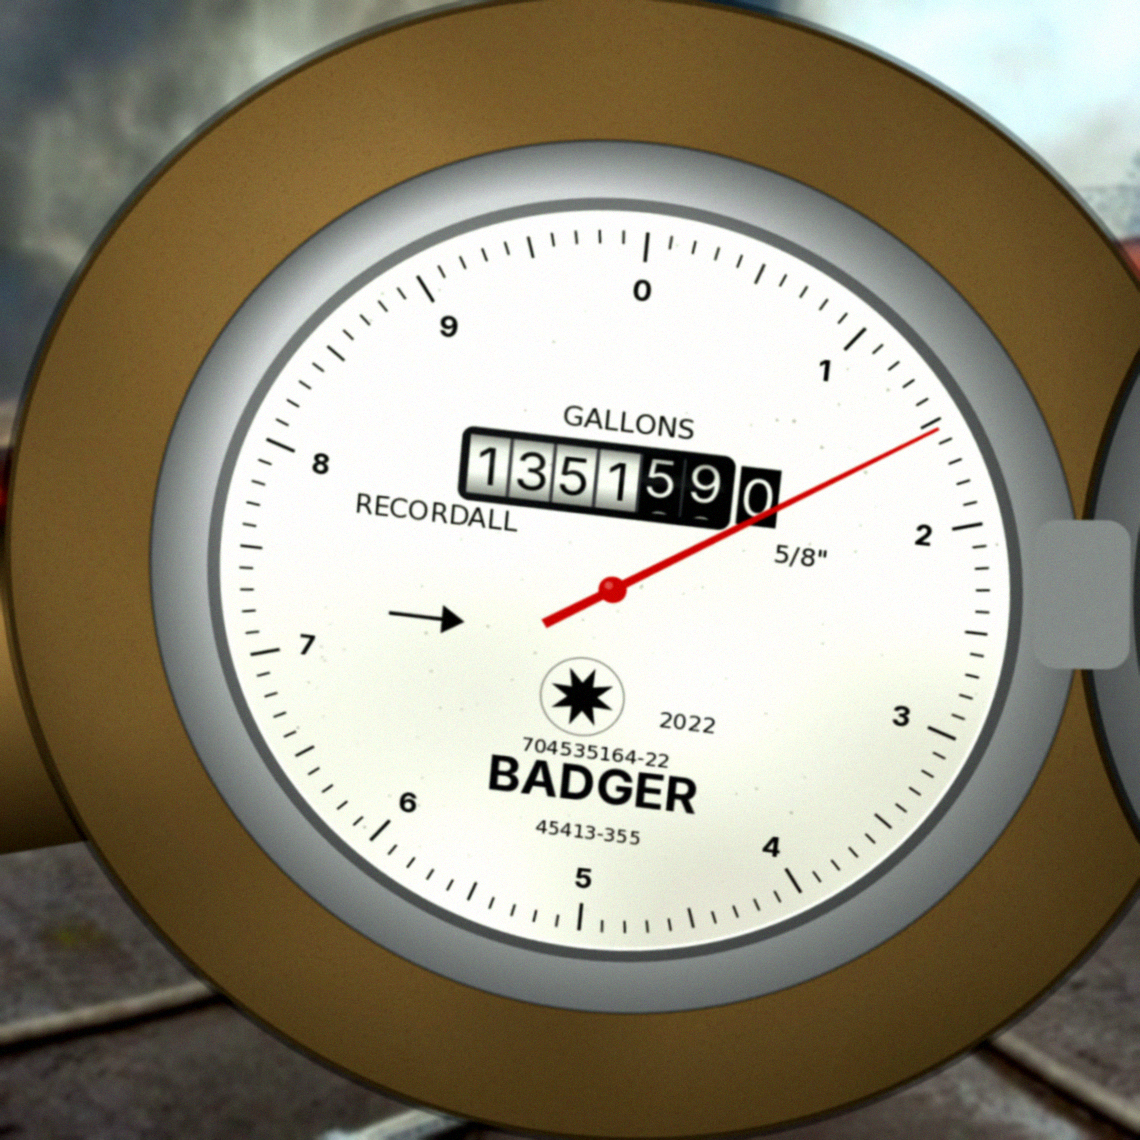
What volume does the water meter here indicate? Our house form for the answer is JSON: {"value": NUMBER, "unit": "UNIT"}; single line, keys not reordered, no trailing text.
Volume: {"value": 1351591.5, "unit": "gal"}
